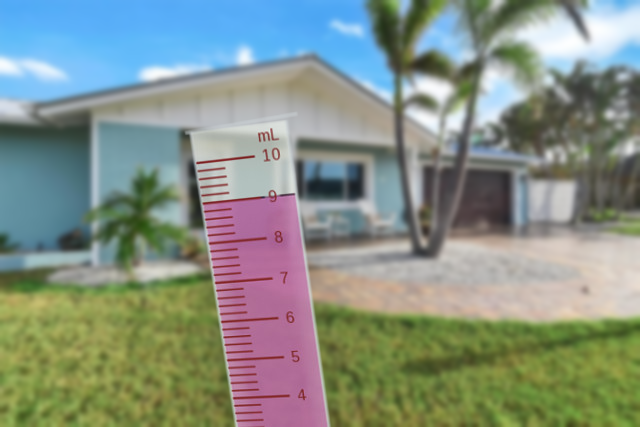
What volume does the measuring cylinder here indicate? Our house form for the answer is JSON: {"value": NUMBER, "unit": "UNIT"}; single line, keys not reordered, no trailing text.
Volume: {"value": 9, "unit": "mL"}
